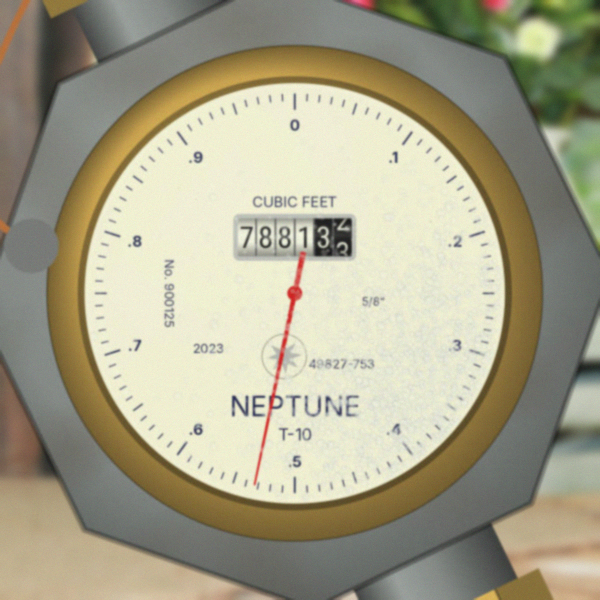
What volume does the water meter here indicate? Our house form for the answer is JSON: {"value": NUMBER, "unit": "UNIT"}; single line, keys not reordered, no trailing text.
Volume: {"value": 788132.53, "unit": "ft³"}
